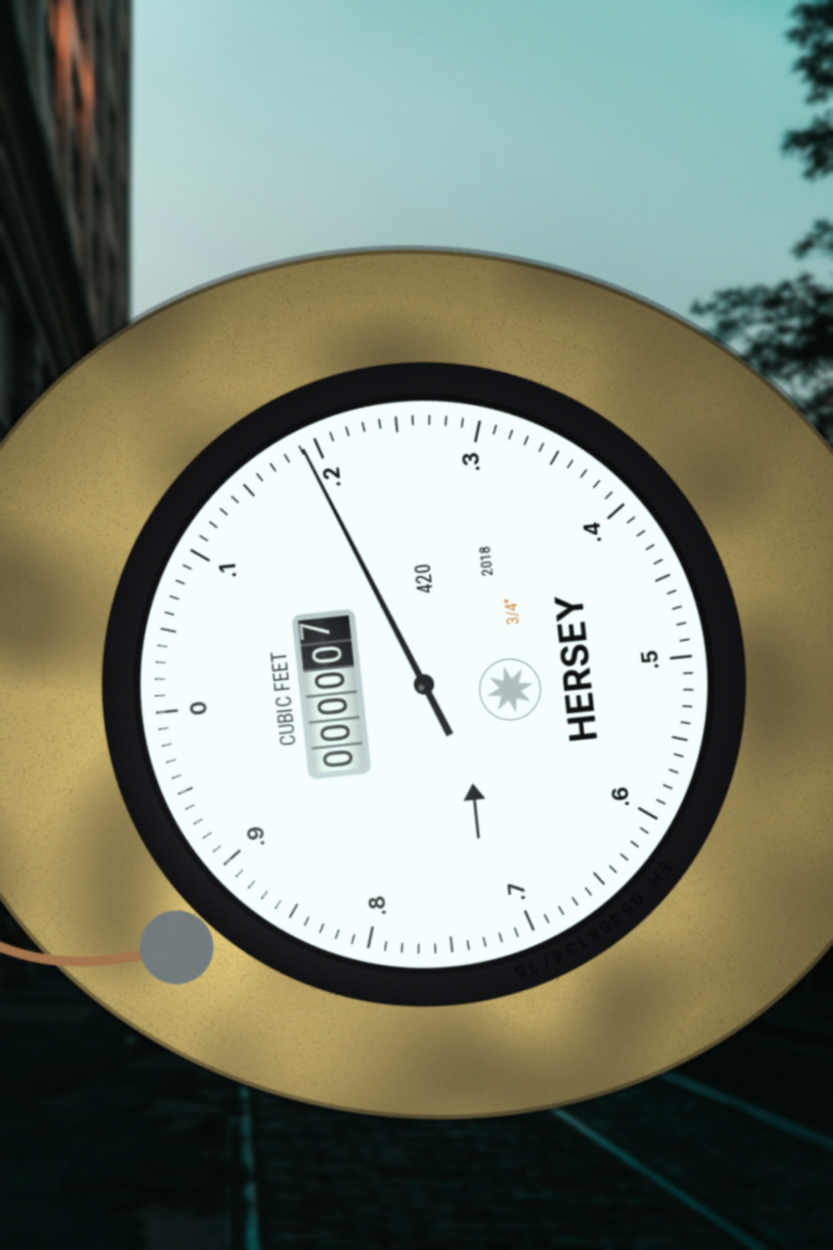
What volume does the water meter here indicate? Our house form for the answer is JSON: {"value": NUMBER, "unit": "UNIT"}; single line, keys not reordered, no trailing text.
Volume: {"value": 7.19, "unit": "ft³"}
